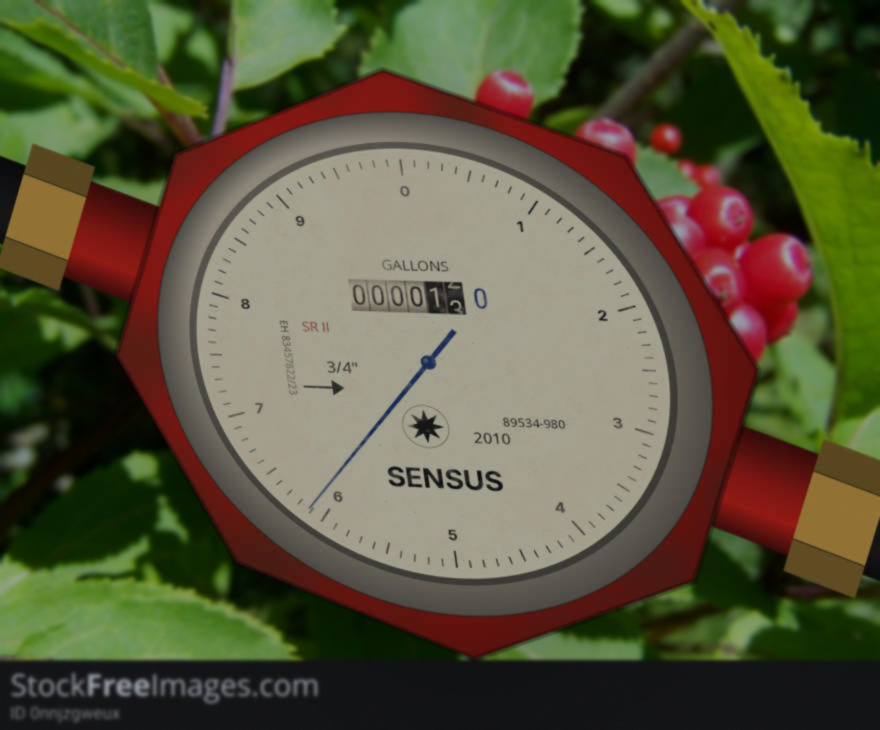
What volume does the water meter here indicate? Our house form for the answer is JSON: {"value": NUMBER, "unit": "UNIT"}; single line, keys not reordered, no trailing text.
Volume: {"value": 126.1, "unit": "gal"}
